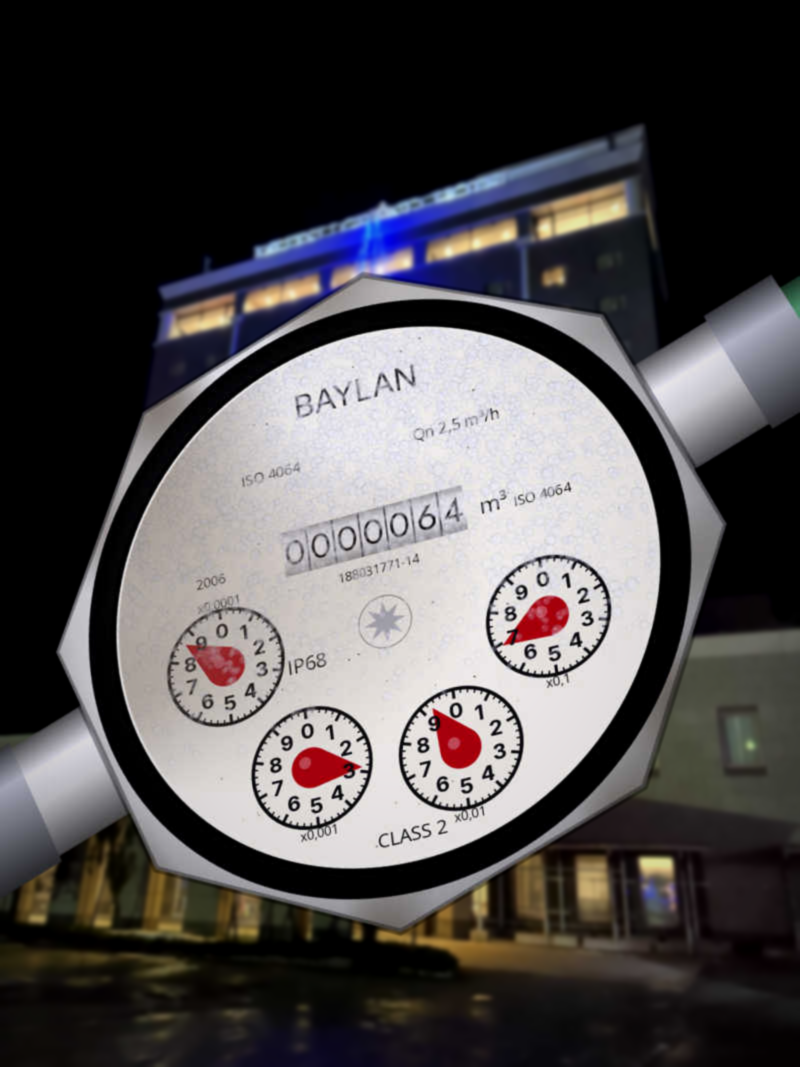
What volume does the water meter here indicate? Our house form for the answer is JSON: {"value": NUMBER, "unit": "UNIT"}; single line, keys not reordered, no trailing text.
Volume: {"value": 64.6928, "unit": "m³"}
